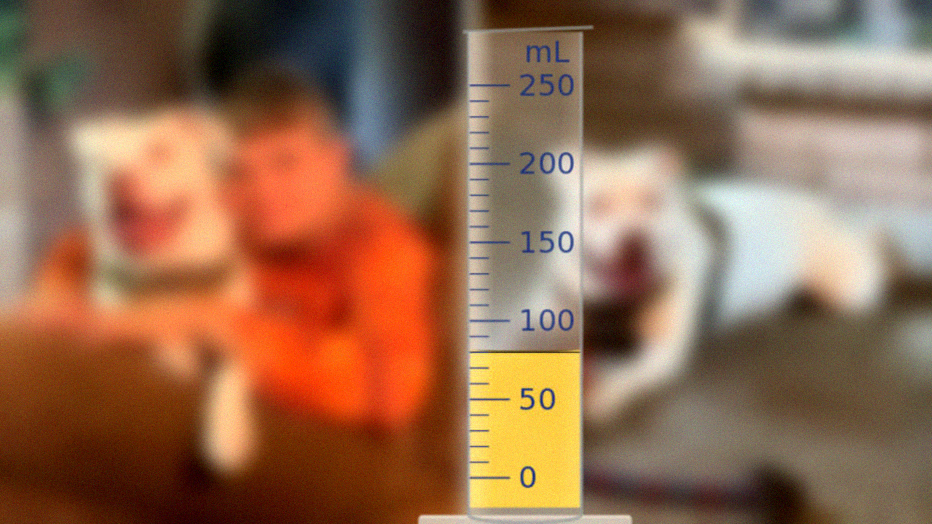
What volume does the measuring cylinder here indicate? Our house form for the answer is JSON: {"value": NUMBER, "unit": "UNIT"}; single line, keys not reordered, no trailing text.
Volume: {"value": 80, "unit": "mL"}
